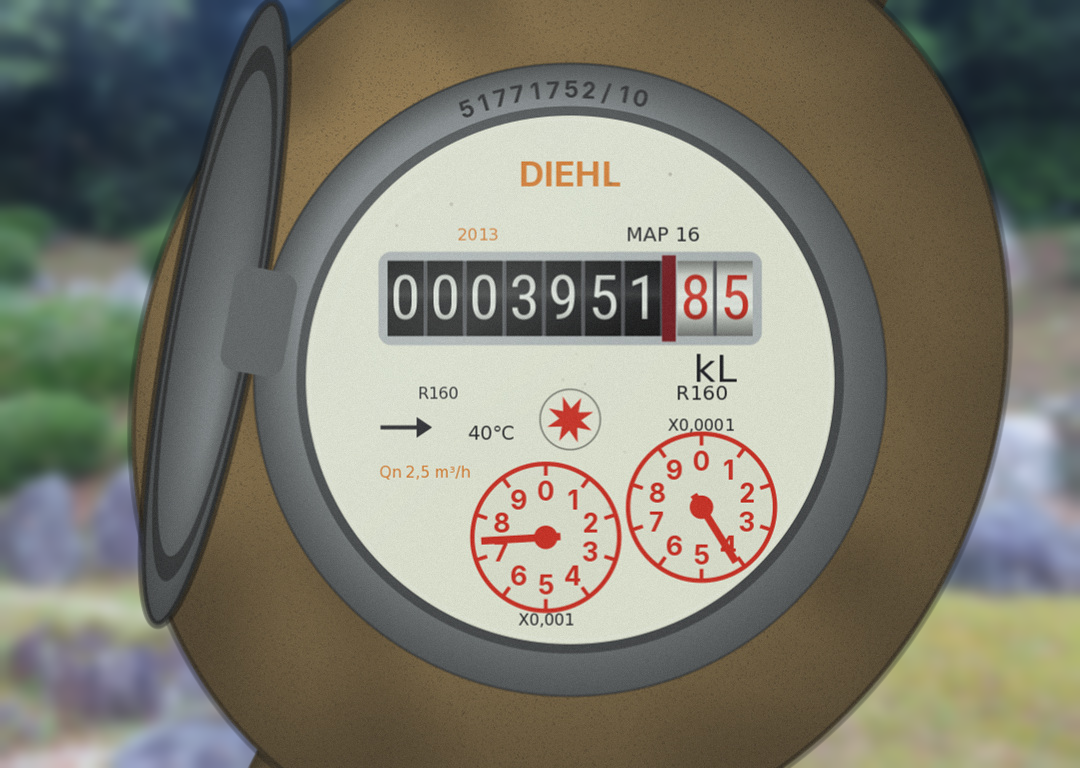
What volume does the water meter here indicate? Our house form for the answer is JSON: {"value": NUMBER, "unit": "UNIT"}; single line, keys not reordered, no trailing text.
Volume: {"value": 3951.8574, "unit": "kL"}
